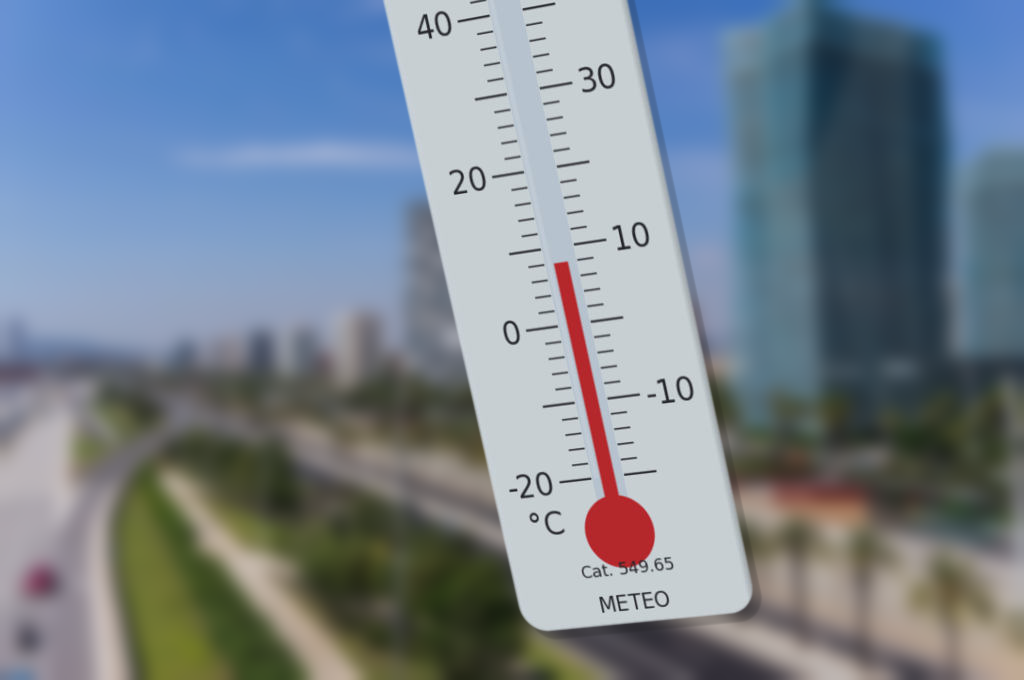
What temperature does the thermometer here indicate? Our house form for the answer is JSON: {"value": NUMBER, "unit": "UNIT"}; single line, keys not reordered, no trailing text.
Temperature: {"value": 8, "unit": "°C"}
